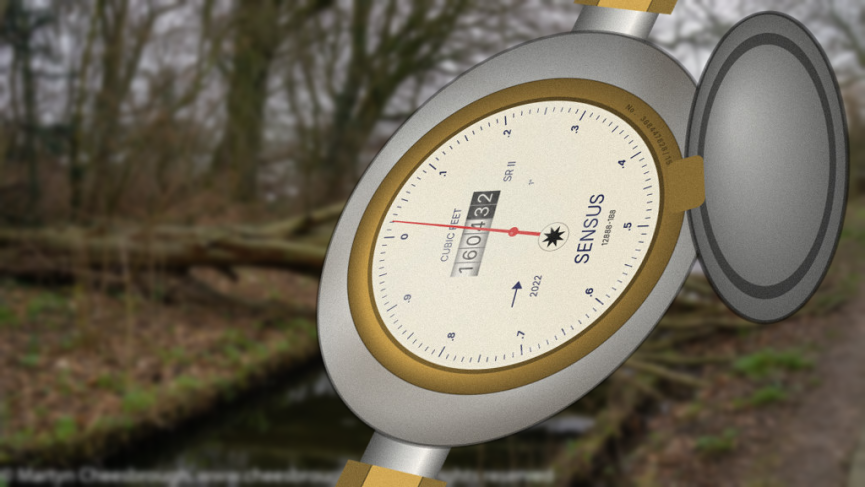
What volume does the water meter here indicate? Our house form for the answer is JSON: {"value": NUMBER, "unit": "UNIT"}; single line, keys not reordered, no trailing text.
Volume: {"value": 160432.02, "unit": "ft³"}
